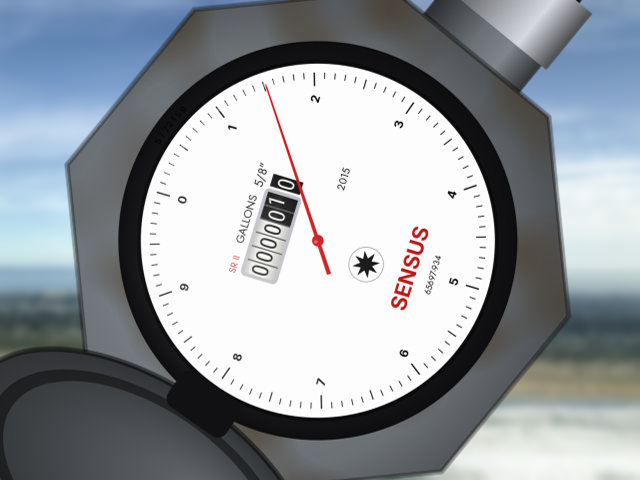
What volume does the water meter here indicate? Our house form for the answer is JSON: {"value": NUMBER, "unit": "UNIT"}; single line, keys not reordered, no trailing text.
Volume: {"value": 11.5, "unit": "gal"}
